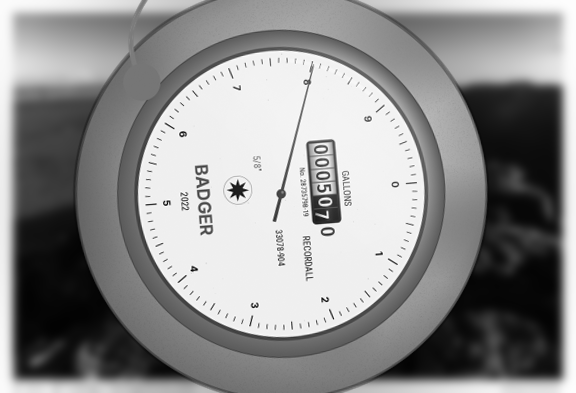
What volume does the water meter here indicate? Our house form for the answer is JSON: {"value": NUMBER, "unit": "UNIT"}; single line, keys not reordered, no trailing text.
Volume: {"value": 5068.0, "unit": "gal"}
